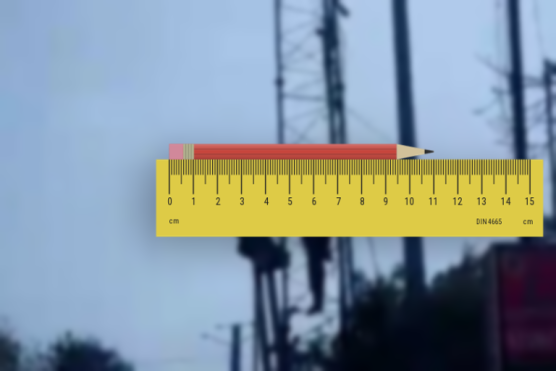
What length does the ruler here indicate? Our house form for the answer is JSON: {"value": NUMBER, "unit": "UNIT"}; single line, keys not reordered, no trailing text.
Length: {"value": 11, "unit": "cm"}
